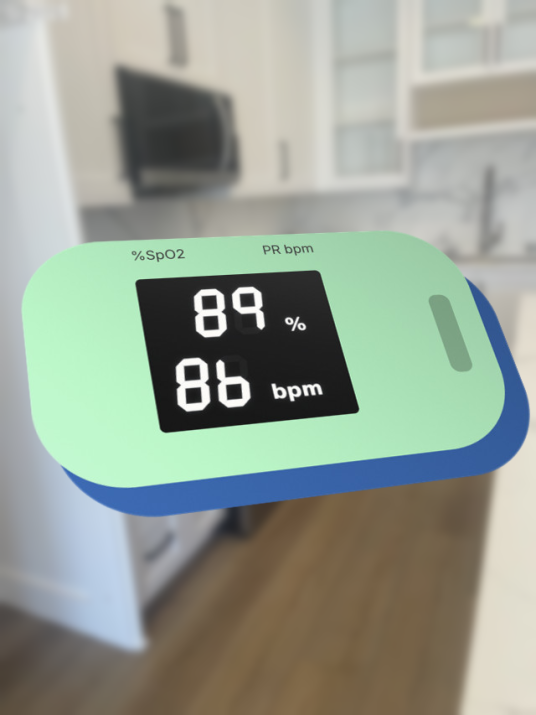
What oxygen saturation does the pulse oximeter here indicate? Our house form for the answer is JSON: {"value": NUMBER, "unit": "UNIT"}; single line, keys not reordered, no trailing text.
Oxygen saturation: {"value": 89, "unit": "%"}
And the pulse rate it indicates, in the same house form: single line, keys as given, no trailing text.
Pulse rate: {"value": 86, "unit": "bpm"}
